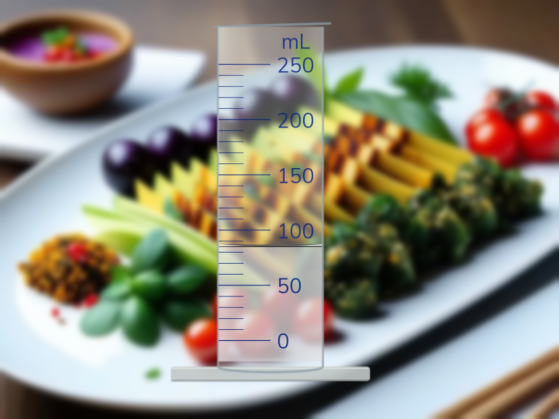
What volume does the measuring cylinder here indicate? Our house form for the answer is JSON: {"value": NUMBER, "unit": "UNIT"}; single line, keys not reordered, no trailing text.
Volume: {"value": 85, "unit": "mL"}
